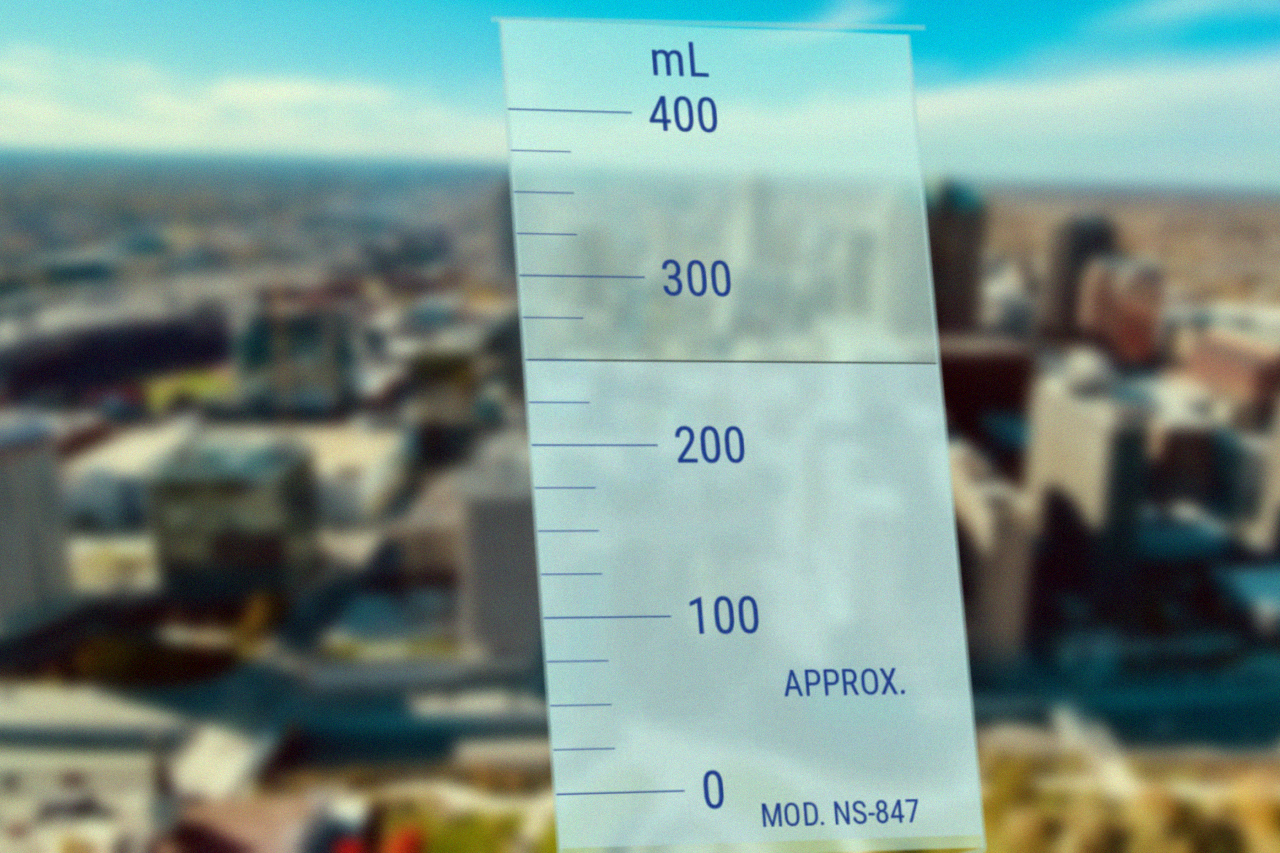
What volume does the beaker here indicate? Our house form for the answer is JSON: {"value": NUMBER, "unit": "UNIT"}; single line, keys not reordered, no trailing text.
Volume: {"value": 250, "unit": "mL"}
